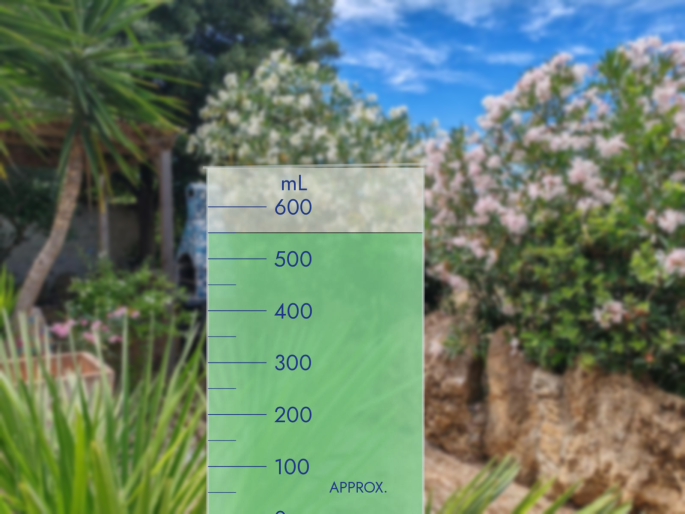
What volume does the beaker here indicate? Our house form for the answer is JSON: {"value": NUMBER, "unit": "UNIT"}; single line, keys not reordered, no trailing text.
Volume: {"value": 550, "unit": "mL"}
